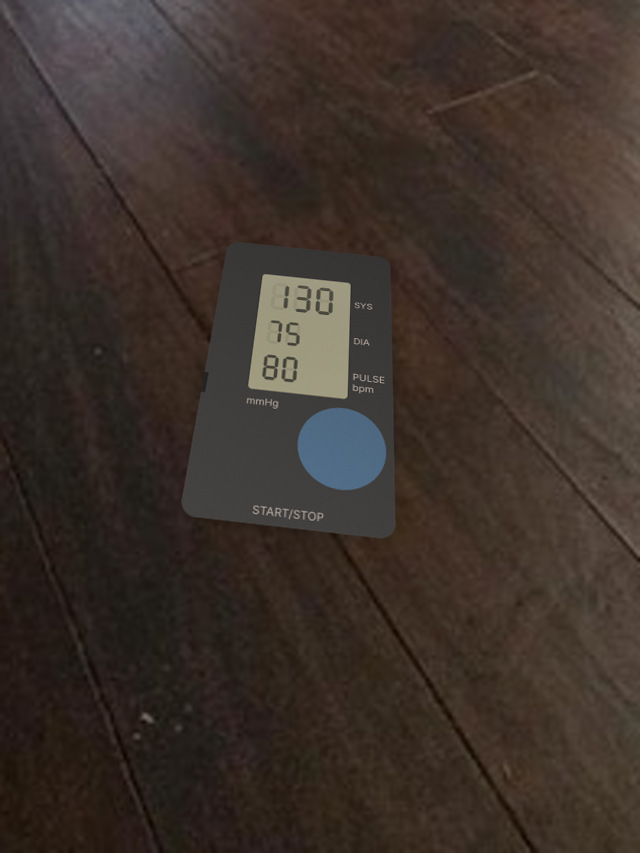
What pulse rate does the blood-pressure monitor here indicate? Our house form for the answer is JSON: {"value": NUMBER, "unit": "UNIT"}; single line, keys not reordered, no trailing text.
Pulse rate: {"value": 80, "unit": "bpm"}
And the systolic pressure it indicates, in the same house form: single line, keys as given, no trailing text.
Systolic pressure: {"value": 130, "unit": "mmHg"}
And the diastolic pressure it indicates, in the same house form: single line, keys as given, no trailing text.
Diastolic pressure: {"value": 75, "unit": "mmHg"}
